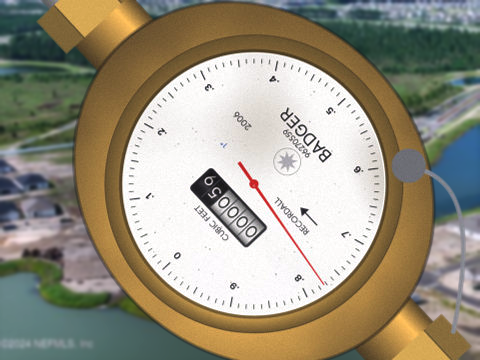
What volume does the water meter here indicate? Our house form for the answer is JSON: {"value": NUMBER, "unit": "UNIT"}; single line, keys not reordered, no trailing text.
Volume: {"value": 58.77, "unit": "ft³"}
